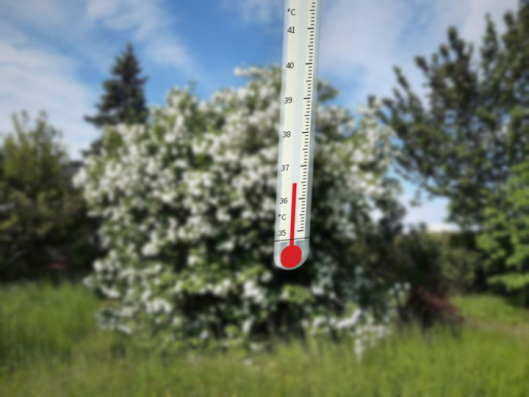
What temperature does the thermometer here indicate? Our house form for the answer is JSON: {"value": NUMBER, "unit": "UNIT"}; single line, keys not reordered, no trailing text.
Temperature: {"value": 36.5, "unit": "°C"}
